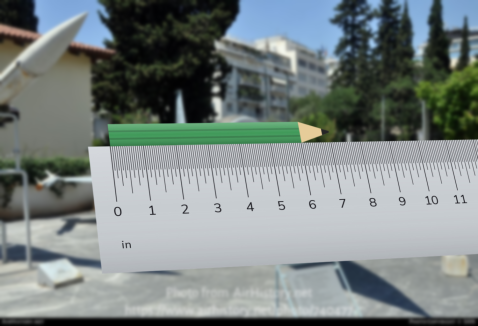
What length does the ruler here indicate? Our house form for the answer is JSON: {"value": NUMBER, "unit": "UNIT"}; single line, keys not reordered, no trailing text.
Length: {"value": 7, "unit": "in"}
